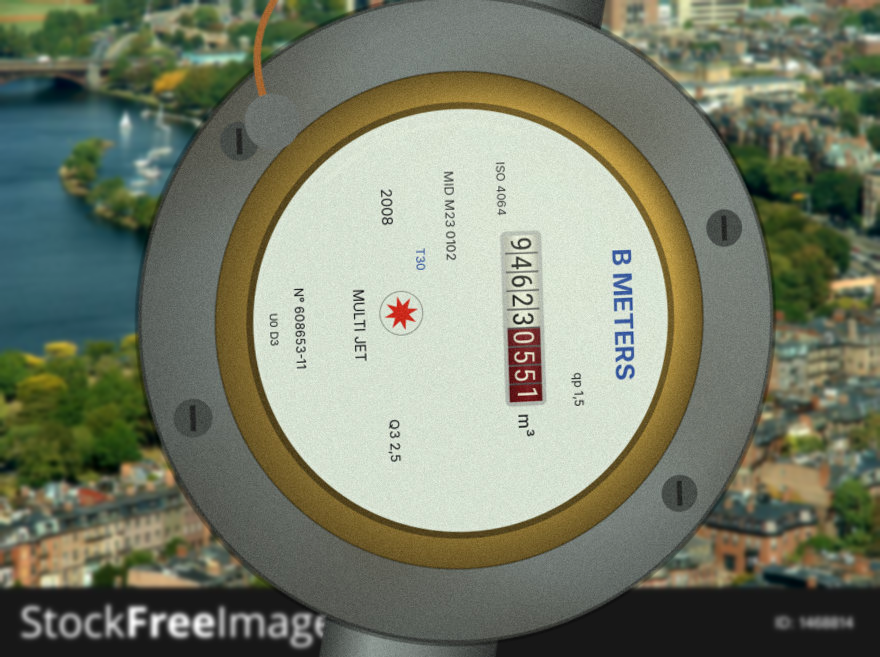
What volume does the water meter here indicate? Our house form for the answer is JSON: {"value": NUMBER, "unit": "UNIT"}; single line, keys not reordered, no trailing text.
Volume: {"value": 94623.0551, "unit": "m³"}
